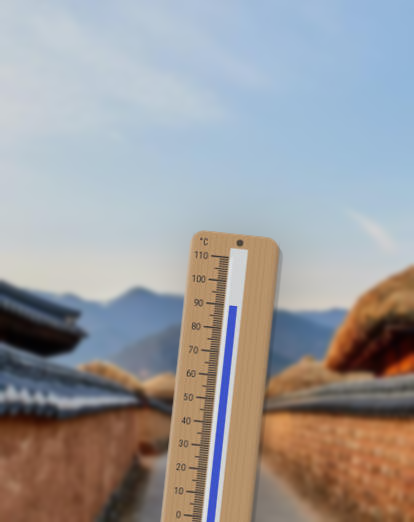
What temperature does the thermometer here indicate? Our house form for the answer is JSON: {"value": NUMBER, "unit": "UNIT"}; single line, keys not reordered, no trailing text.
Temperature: {"value": 90, "unit": "°C"}
